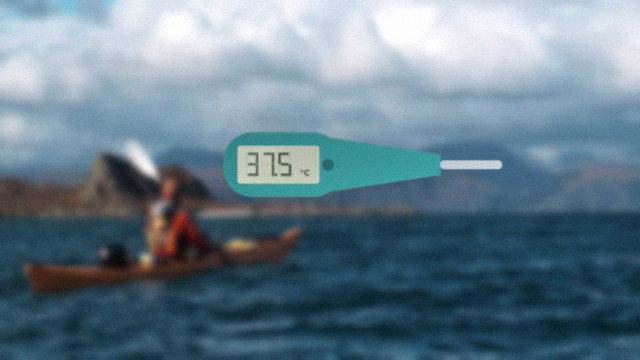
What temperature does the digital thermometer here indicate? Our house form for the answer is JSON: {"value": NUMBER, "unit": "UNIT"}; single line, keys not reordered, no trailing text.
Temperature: {"value": 37.5, "unit": "°C"}
